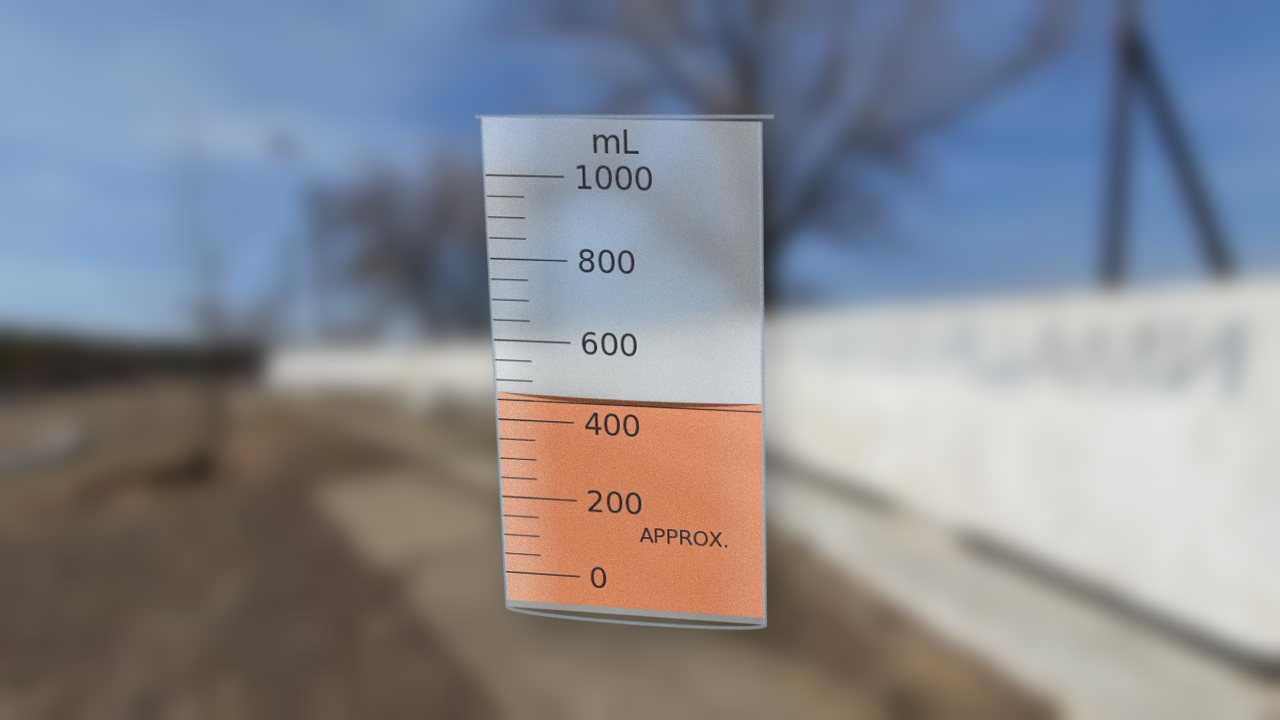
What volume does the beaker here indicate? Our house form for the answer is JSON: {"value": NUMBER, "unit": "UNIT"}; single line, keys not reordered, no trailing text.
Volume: {"value": 450, "unit": "mL"}
